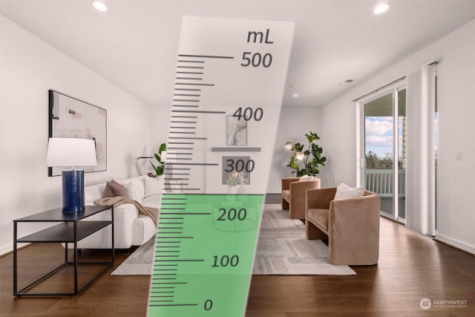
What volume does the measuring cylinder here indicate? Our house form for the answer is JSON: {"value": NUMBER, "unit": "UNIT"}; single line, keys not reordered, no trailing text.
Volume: {"value": 240, "unit": "mL"}
